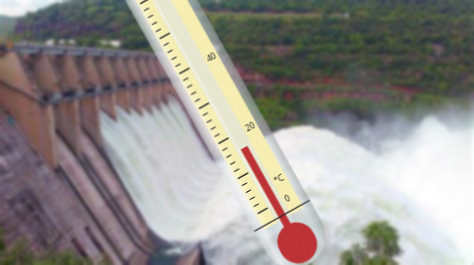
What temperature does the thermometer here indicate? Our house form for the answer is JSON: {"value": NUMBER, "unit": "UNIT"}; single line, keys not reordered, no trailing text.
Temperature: {"value": 16, "unit": "°C"}
